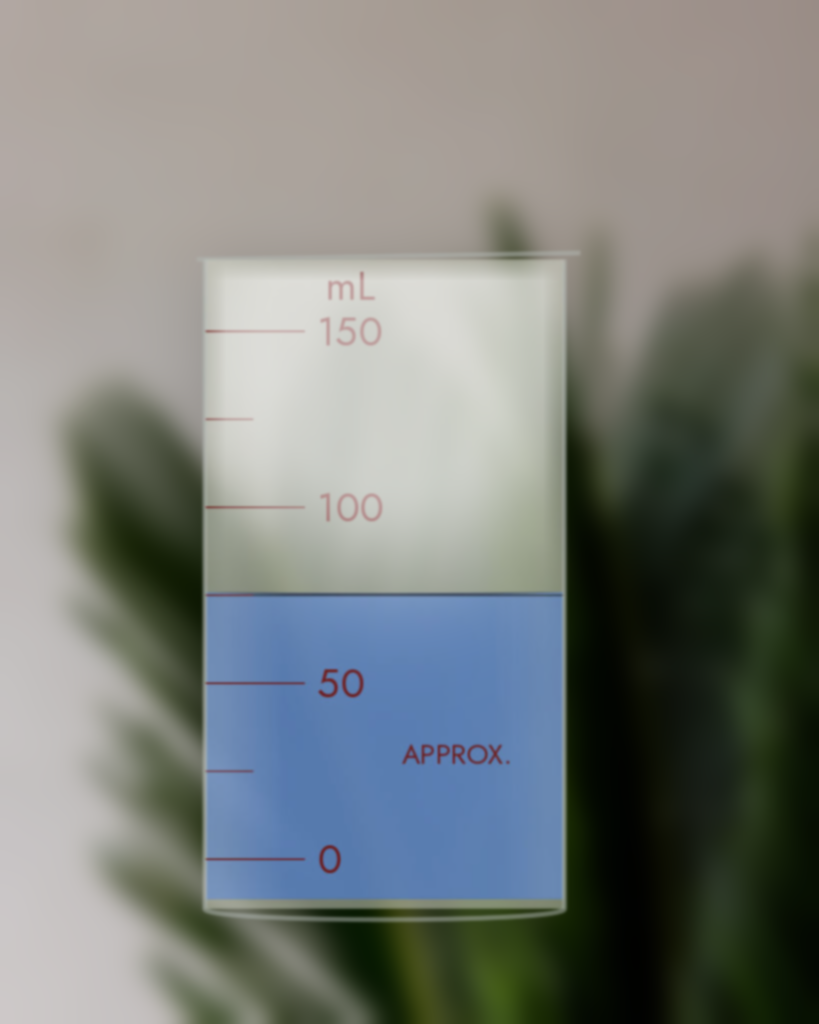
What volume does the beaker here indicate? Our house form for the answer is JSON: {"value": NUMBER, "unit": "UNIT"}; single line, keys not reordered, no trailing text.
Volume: {"value": 75, "unit": "mL"}
